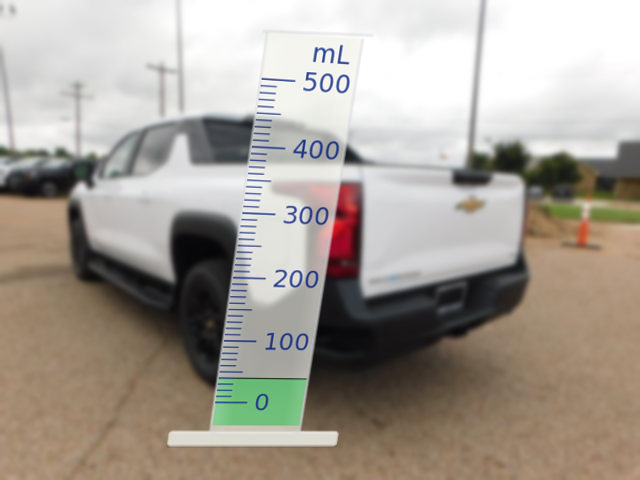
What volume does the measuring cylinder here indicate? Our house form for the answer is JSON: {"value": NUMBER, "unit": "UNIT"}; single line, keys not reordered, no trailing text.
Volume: {"value": 40, "unit": "mL"}
